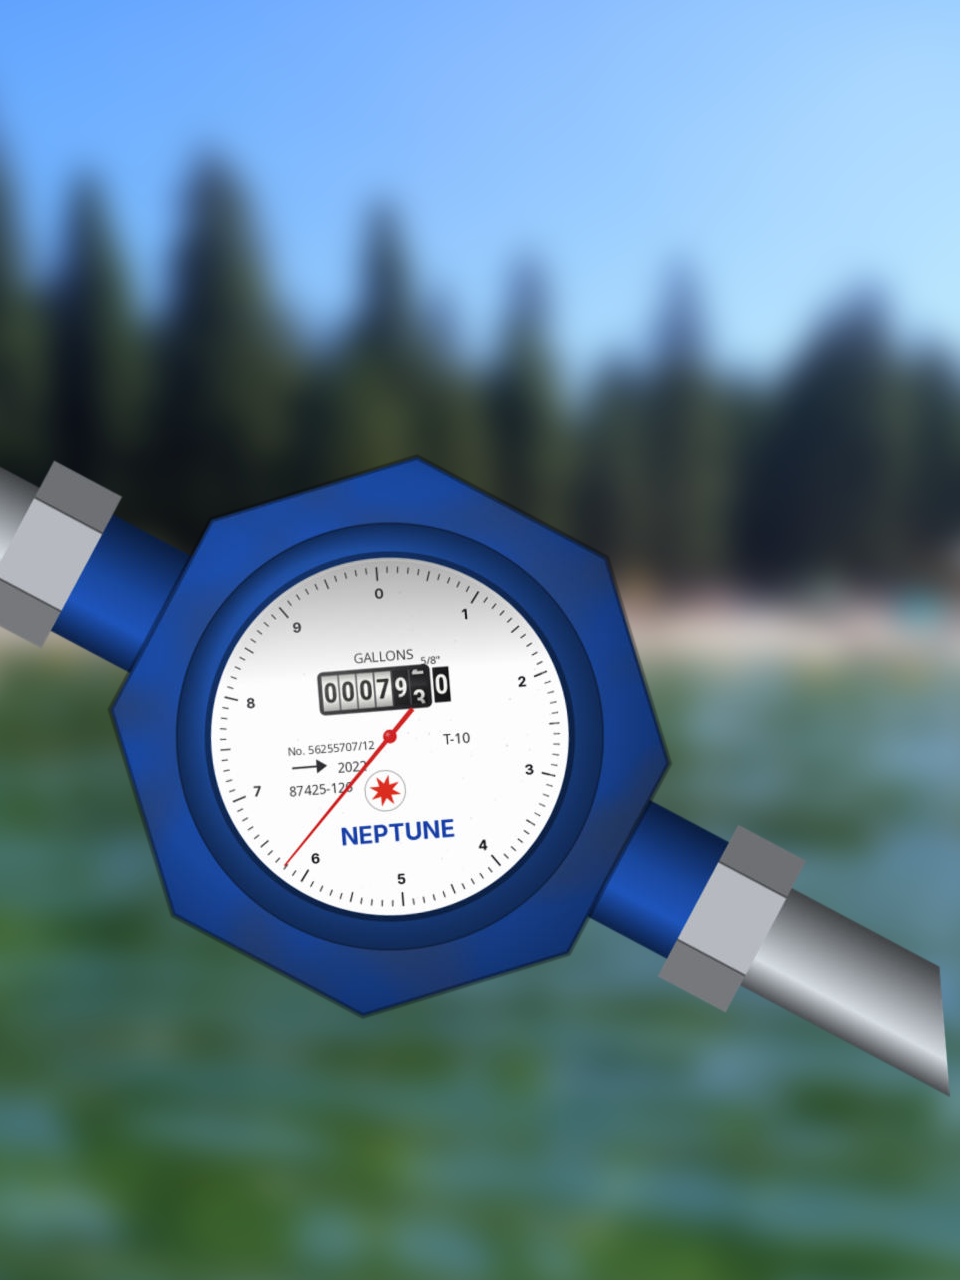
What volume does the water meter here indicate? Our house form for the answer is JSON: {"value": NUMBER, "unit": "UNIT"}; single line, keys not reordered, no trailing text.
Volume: {"value": 7926.2, "unit": "gal"}
